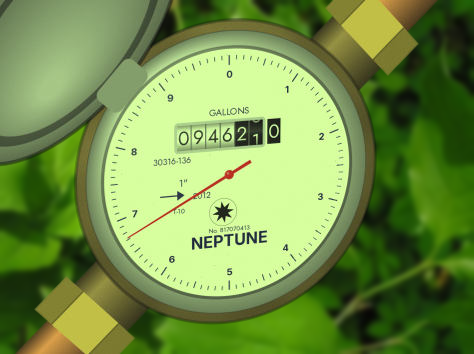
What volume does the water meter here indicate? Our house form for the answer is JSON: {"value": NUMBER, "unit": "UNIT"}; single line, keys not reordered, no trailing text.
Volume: {"value": 946206.7, "unit": "gal"}
